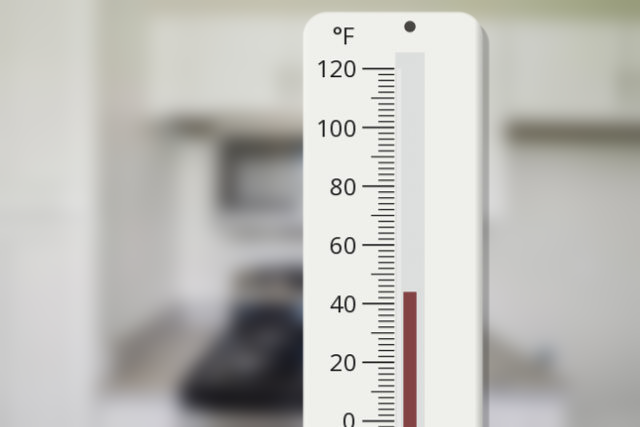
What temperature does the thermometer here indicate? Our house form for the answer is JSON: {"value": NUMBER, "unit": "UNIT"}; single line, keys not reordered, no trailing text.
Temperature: {"value": 44, "unit": "°F"}
